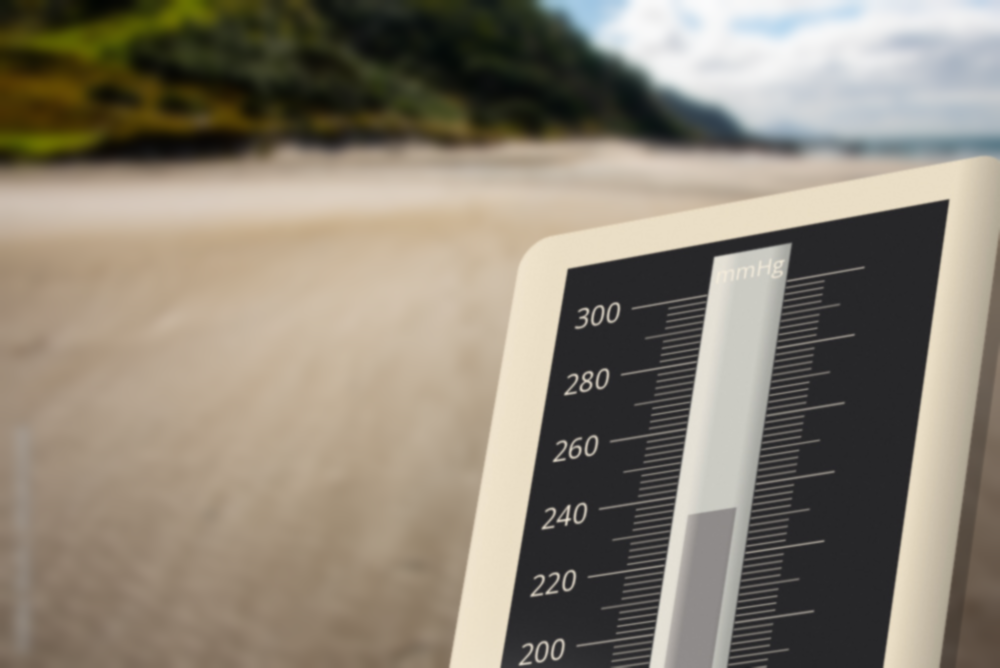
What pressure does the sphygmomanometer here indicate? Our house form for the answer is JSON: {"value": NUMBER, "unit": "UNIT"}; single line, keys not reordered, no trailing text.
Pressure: {"value": 234, "unit": "mmHg"}
